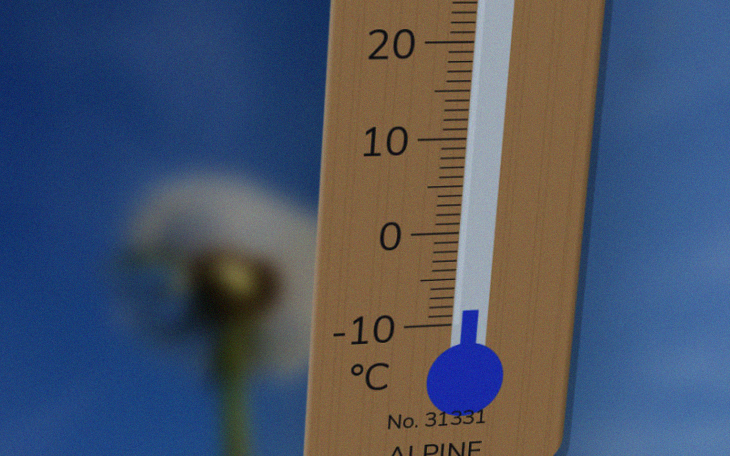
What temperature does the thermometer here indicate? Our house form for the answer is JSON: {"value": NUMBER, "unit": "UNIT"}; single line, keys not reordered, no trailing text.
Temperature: {"value": -8.5, "unit": "°C"}
